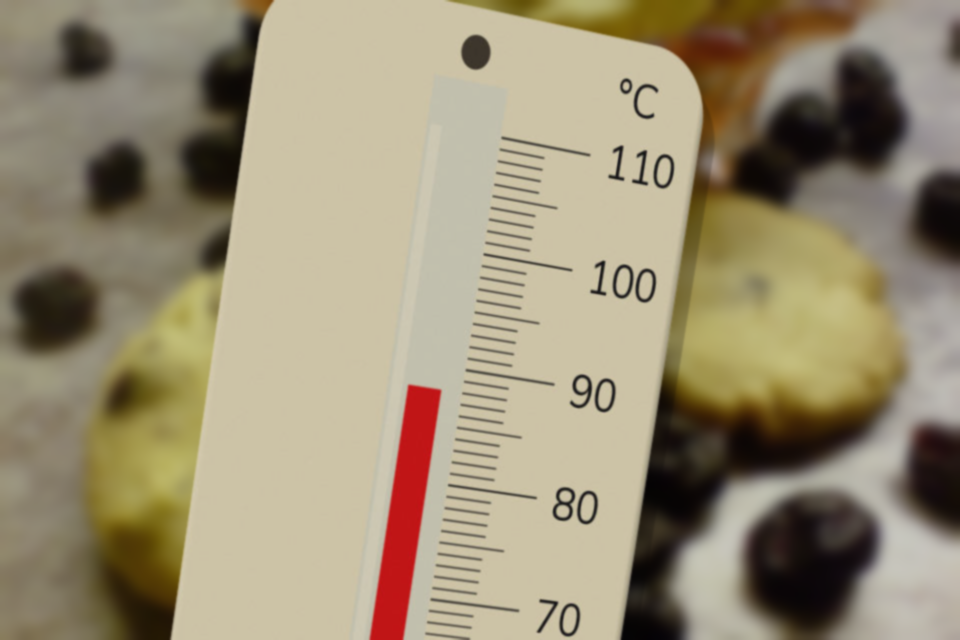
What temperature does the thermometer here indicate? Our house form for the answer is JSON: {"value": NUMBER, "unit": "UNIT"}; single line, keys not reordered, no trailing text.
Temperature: {"value": 88, "unit": "°C"}
